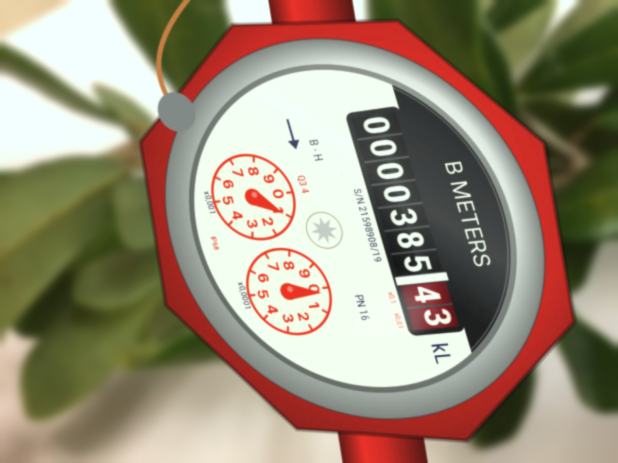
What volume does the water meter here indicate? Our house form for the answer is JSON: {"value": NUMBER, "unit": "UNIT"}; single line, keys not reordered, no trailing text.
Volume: {"value": 385.4310, "unit": "kL"}
